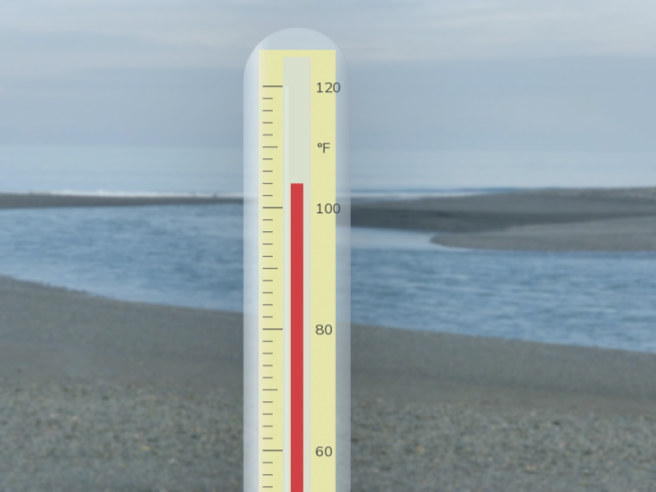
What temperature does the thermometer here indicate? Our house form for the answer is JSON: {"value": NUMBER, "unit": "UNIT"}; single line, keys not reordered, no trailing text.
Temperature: {"value": 104, "unit": "°F"}
